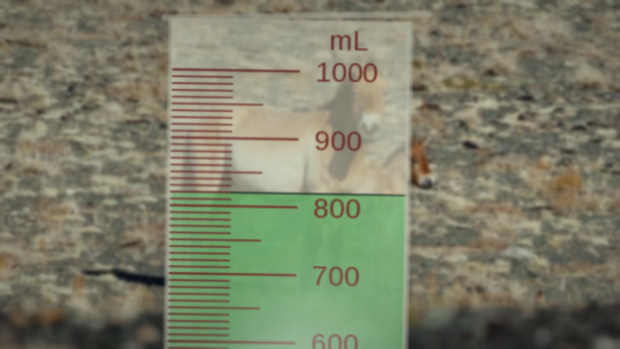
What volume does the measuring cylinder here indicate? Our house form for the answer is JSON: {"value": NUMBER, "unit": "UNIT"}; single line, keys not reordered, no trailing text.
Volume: {"value": 820, "unit": "mL"}
